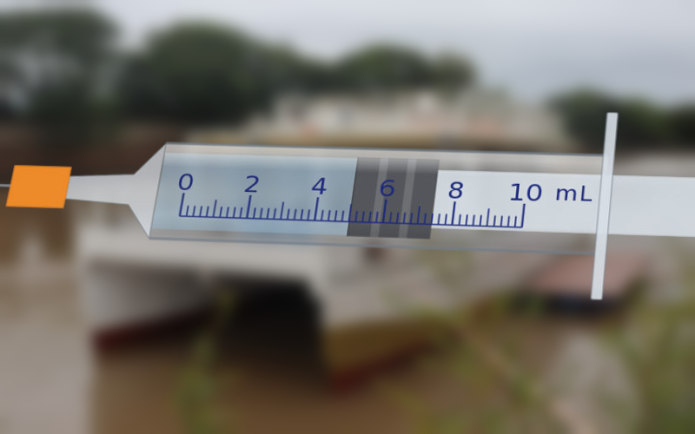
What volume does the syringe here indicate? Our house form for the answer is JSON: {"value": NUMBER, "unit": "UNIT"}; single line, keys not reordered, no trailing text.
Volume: {"value": 5, "unit": "mL"}
